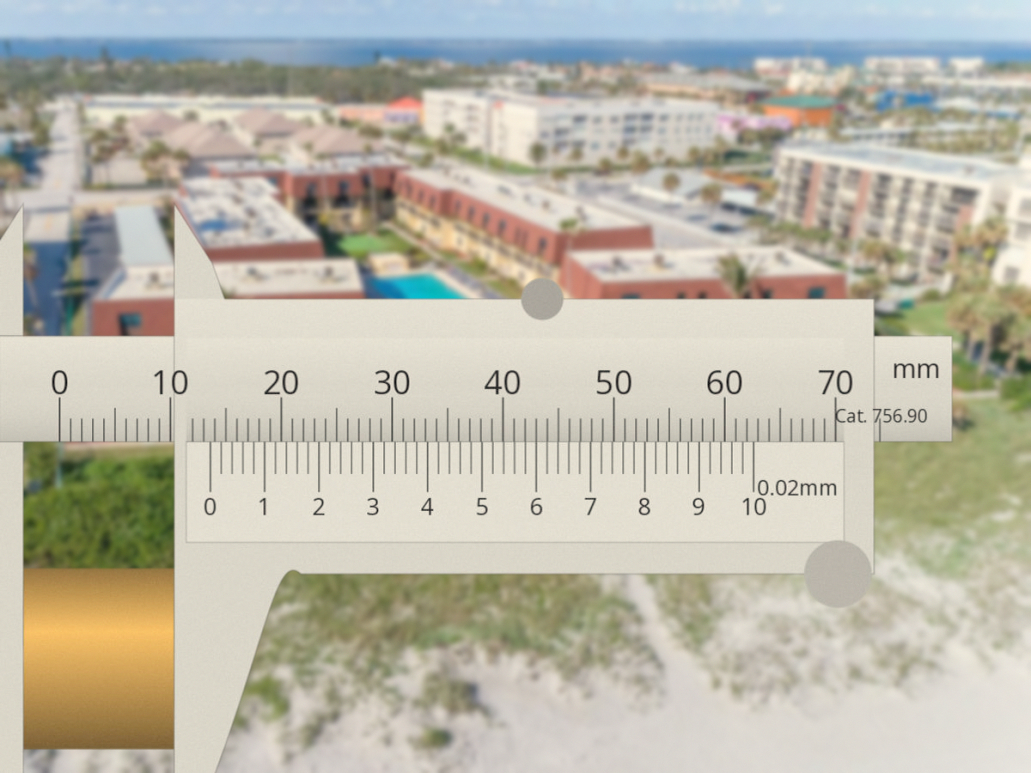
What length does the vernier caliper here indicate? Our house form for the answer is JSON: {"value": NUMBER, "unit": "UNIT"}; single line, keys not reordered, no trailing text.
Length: {"value": 13.6, "unit": "mm"}
